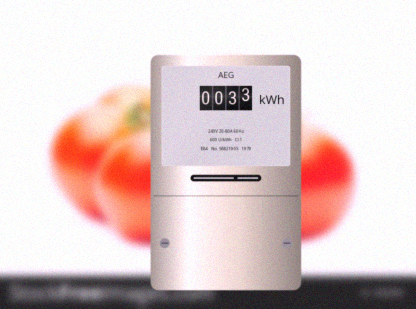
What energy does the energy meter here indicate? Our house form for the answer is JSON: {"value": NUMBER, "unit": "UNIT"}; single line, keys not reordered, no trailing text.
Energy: {"value": 33, "unit": "kWh"}
